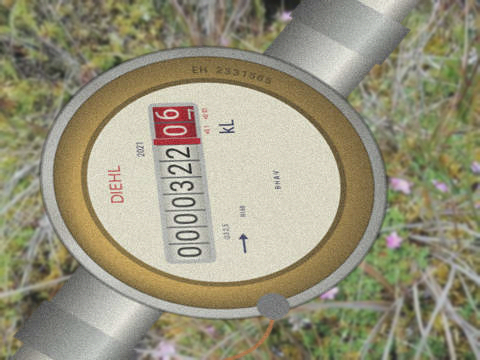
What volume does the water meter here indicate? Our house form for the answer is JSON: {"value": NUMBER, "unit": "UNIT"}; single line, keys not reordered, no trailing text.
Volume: {"value": 322.06, "unit": "kL"}
